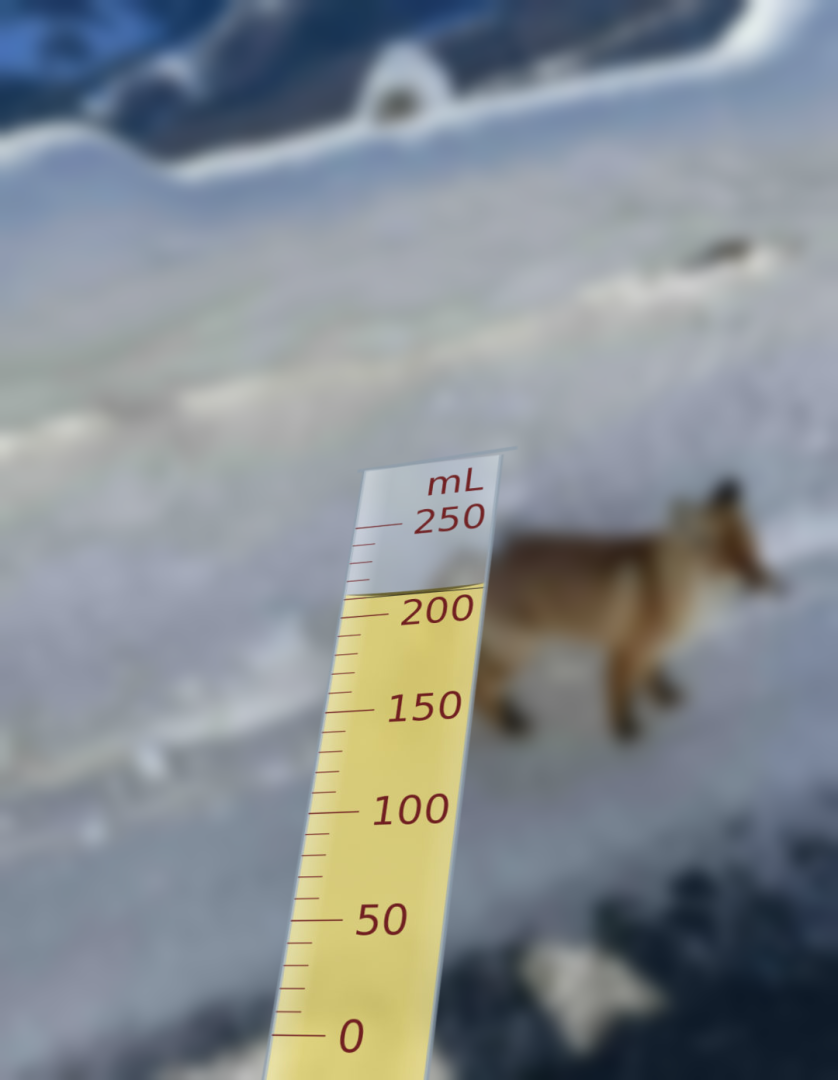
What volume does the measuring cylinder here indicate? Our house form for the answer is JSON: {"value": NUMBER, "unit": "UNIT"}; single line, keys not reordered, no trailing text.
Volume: {"value": 210, "unit": "mL"}
